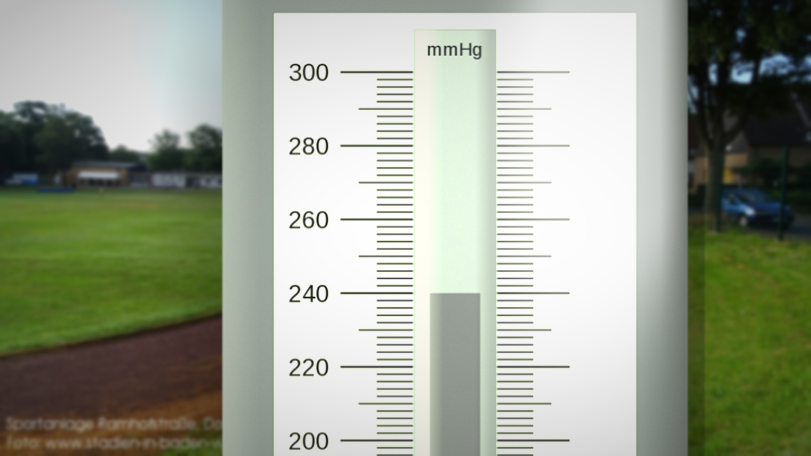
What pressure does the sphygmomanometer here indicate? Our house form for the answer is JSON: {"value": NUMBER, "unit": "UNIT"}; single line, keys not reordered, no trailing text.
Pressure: {"value": 240, "unit": "mmHg"}
